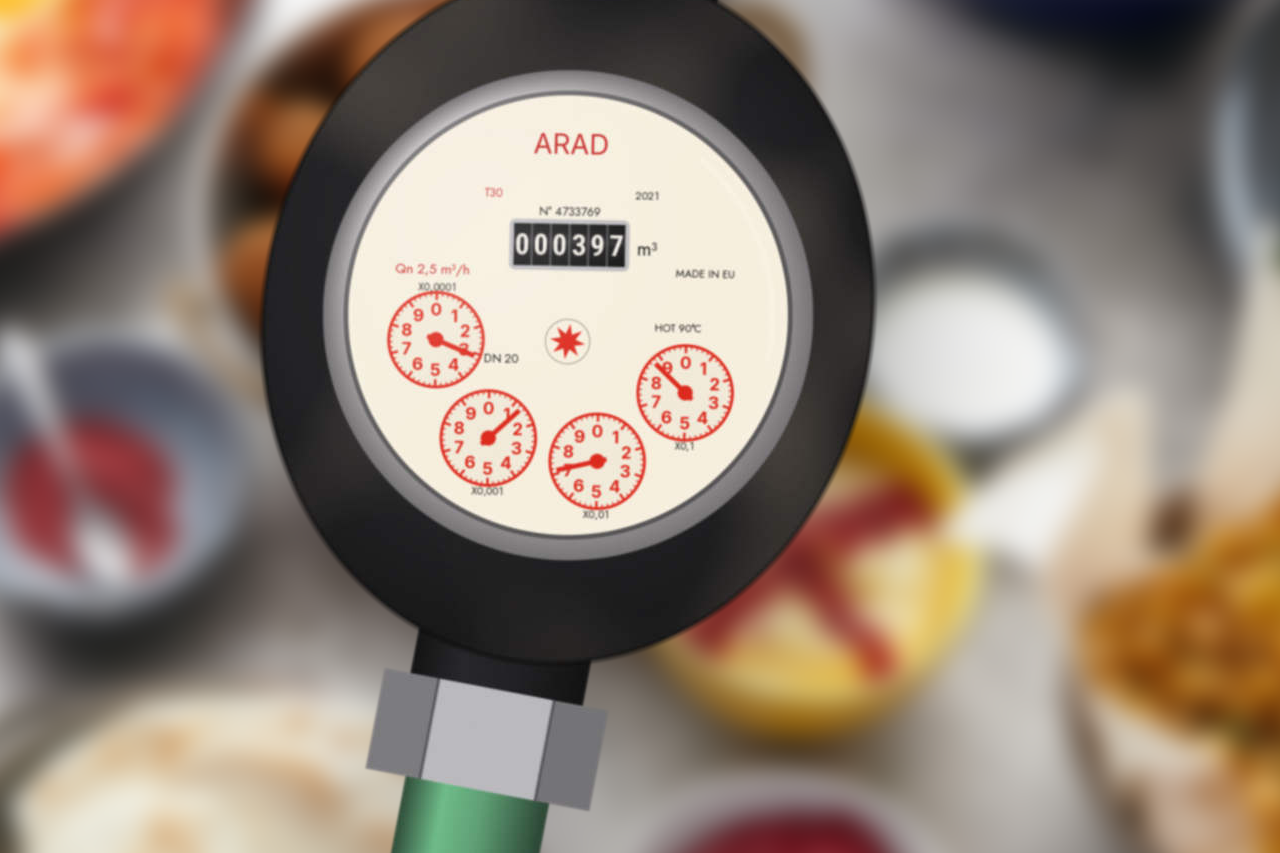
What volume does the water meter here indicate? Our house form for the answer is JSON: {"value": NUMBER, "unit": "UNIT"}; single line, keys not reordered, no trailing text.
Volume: {"value": 397.8713, "unit": "m³"}
